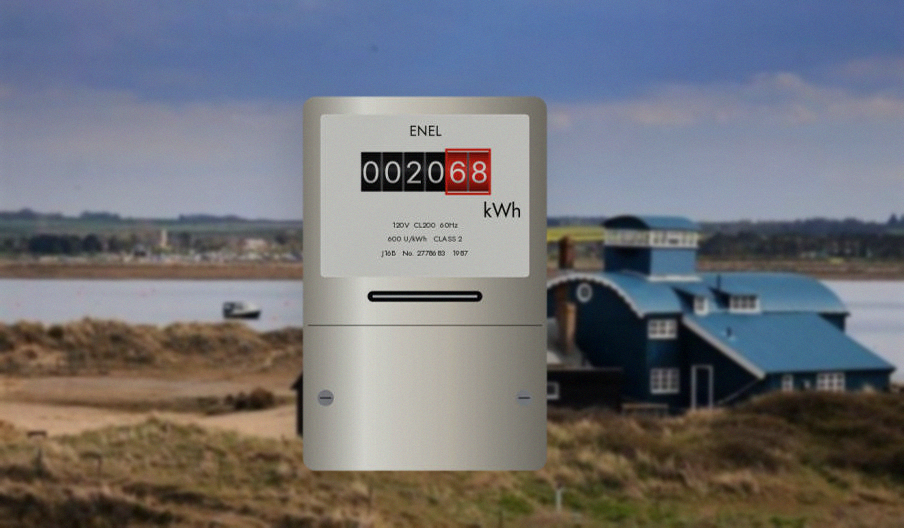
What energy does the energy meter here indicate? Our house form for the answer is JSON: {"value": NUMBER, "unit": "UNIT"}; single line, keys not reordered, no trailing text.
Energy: {"value": 20.68, "unit": "kWh"}
